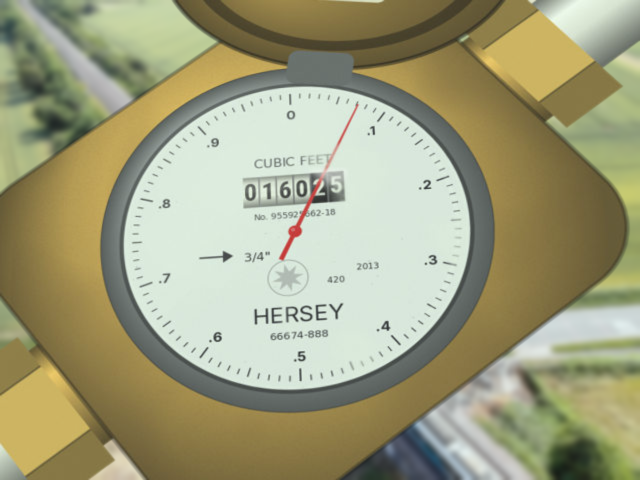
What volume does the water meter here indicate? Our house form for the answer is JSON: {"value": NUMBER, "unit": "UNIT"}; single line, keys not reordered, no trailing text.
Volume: {"value": 16025.07, "unit": "ft³"}
